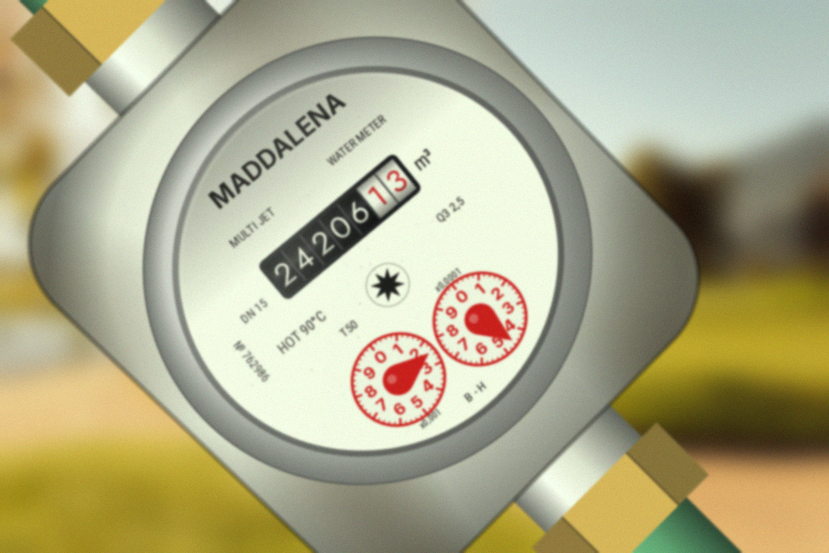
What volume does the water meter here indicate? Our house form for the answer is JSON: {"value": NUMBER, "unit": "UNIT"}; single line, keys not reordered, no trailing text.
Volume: {"value": 24206.1324, "unit": "m³"}
